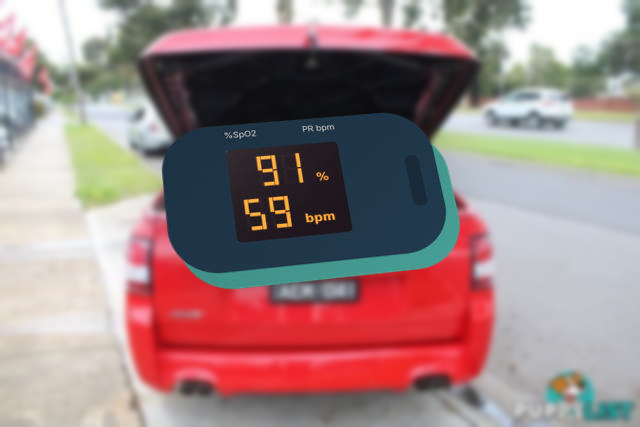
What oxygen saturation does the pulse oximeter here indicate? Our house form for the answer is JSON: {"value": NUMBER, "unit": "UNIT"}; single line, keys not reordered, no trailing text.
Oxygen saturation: {"value": 91, "unit": "%"}
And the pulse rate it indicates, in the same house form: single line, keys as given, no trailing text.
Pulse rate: {"value": 59, "unit": "bpm"}
